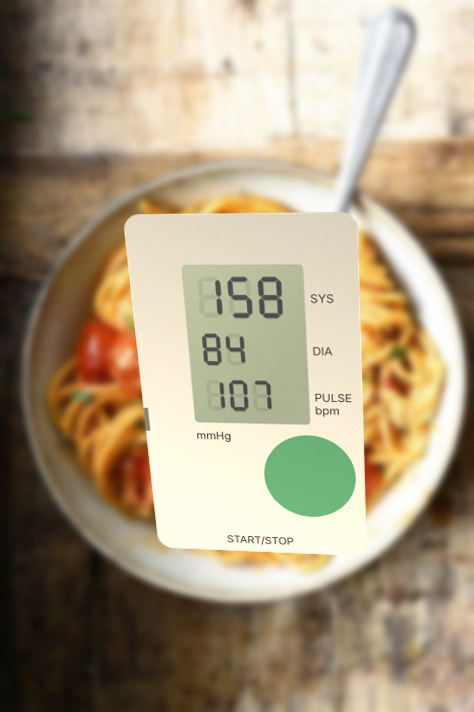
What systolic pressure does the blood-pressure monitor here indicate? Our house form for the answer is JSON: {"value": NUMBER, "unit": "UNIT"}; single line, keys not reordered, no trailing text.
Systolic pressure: {"value": 158, "unit": "mmHg"}
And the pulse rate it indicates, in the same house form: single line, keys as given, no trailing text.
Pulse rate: {"value": 107, "unit": "bpm"}
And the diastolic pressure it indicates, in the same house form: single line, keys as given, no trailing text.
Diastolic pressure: {"value": 84, "unit": "mmHg"}
